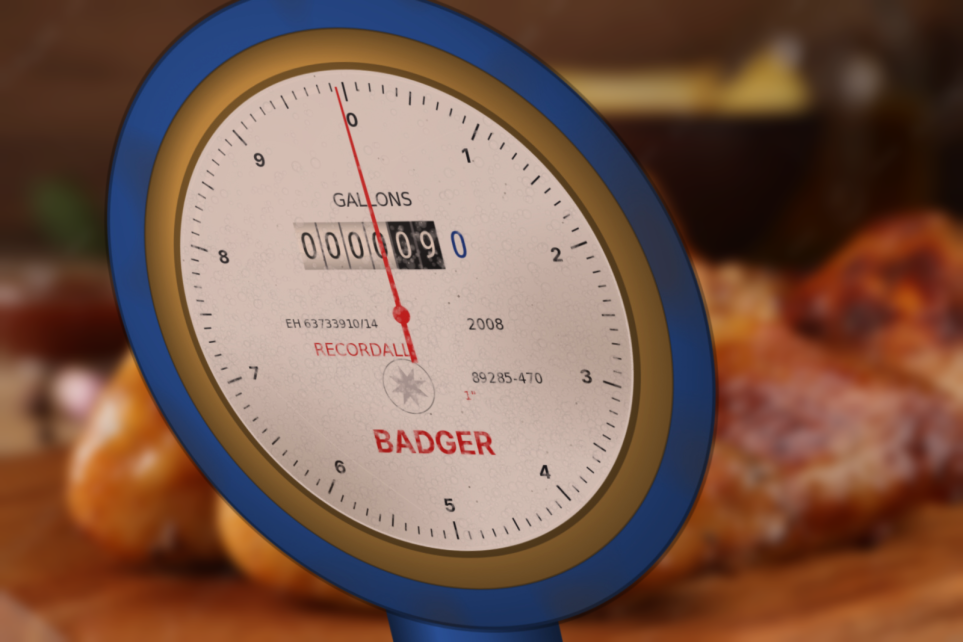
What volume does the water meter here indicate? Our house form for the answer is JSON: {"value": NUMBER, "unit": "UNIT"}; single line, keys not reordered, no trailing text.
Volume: {"value": 89.9, "unit": "gal"}
